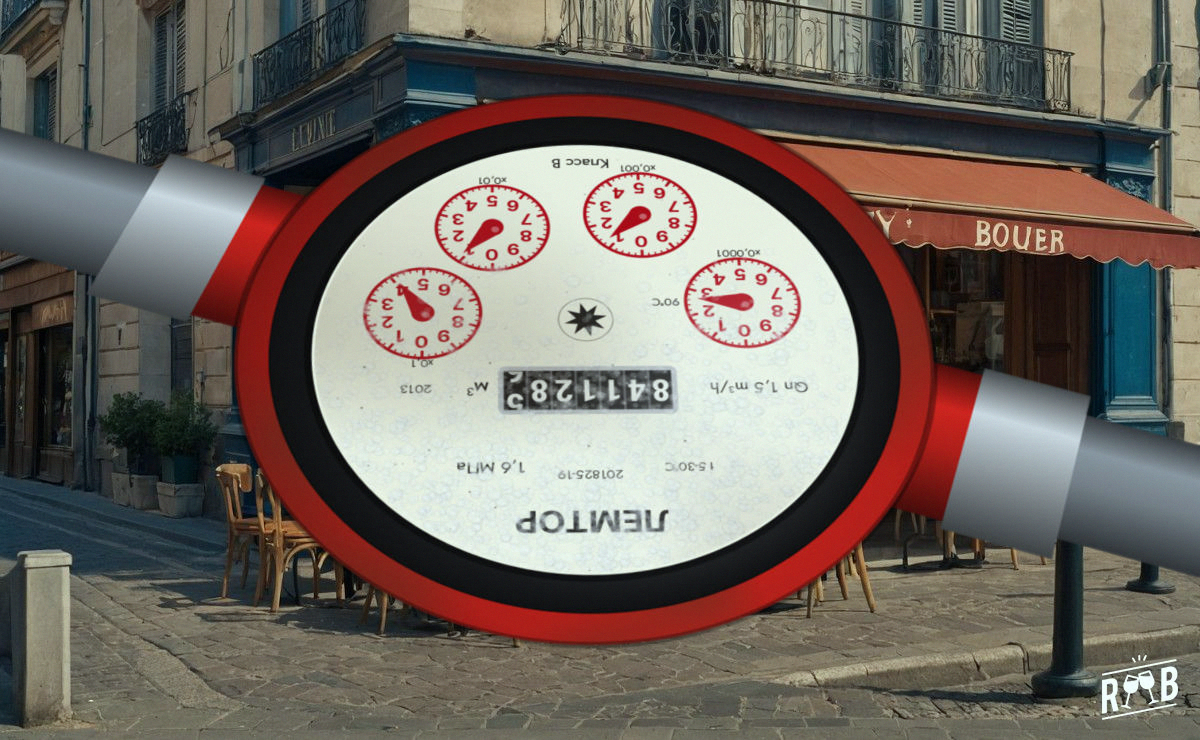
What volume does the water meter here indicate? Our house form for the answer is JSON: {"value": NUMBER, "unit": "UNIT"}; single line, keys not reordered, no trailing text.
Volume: {"value": 8411285.4112, "unit": "m³"}
